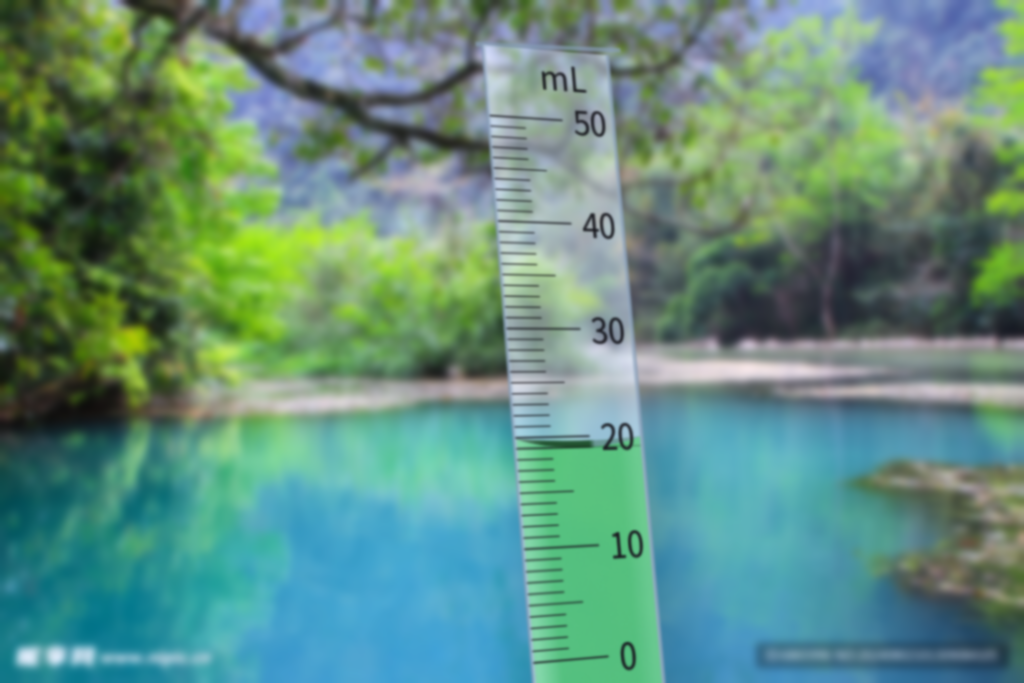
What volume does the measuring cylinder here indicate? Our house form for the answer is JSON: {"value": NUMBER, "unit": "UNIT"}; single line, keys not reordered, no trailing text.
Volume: {"value": 19, "unit": "mL"}
